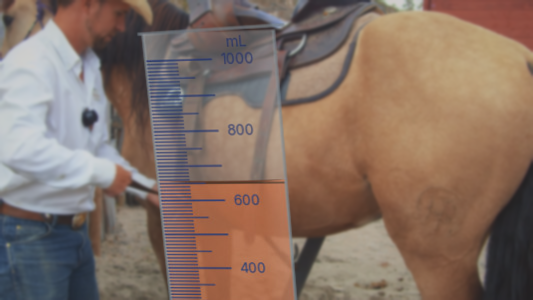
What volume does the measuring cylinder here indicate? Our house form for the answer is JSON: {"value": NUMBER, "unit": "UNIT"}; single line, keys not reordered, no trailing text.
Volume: {"value": 650, "unit": "mL"}
